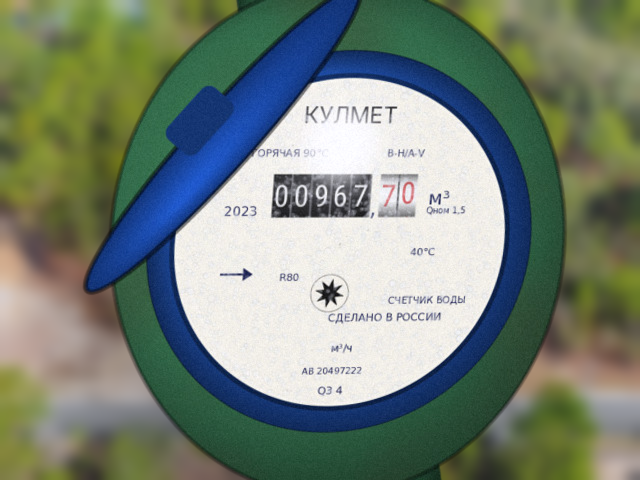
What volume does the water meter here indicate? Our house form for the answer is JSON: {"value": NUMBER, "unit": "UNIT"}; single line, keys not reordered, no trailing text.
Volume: {"value": 967.70, "unit": "m³"}
